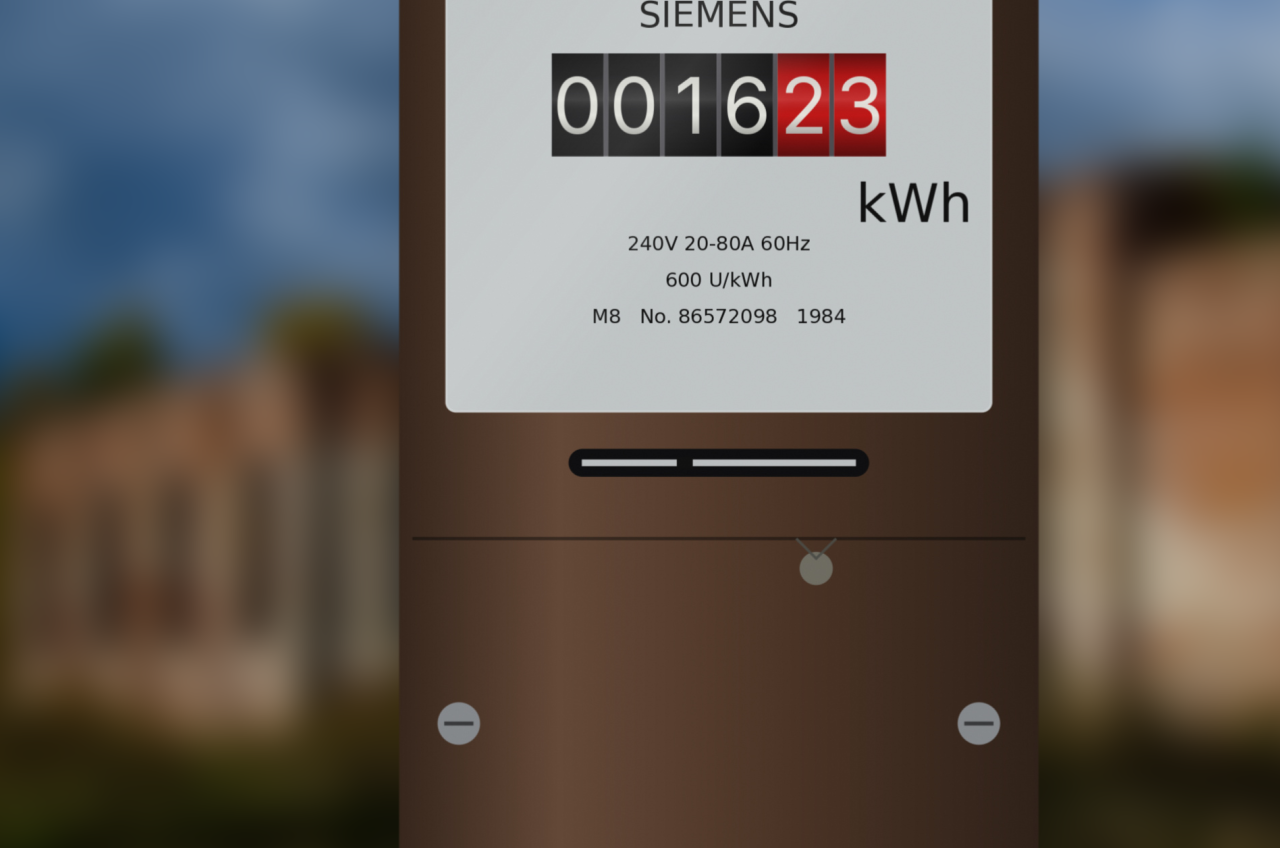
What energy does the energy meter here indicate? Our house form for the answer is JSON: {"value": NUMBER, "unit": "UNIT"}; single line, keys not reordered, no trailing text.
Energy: {"value": 16.23, "unit": "kWh"}
